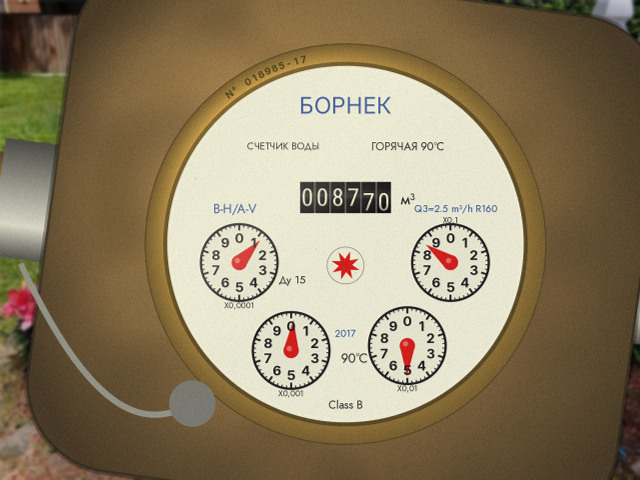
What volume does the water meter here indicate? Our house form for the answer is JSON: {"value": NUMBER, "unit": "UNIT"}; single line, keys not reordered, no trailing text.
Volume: {"value": 8769.8501, "unit": "m³"}
